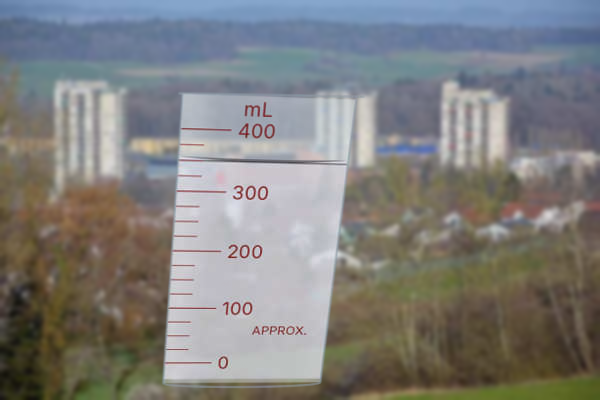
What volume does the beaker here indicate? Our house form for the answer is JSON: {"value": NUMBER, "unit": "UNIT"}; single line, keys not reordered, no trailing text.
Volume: {"value": 350, "unit": "mL"}
